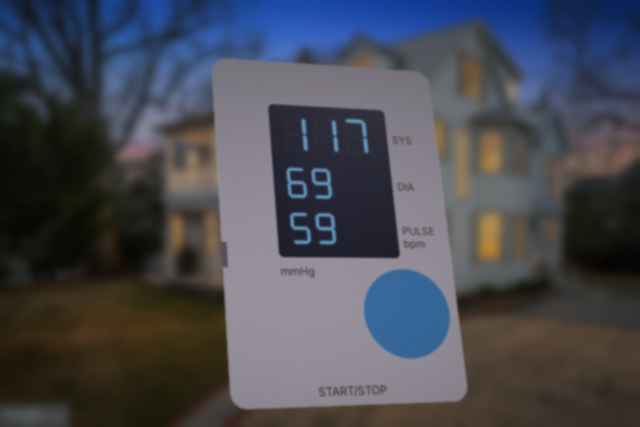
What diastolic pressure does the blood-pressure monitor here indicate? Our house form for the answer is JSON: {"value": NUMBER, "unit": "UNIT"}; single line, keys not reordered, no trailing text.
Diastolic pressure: {"value": 69, "unit": "mmHg"}
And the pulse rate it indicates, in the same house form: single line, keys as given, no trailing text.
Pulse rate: {"value": 59, "unit": "bpm"}
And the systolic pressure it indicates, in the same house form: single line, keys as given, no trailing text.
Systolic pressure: {"value": 117, "unit": "mmHg"}
